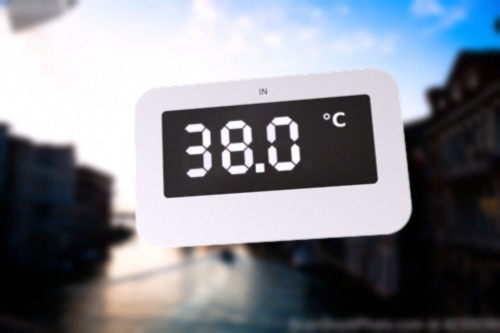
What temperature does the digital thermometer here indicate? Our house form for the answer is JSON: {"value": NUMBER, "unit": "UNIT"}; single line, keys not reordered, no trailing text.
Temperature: {"value": 38.0, "unit": "°C"}
